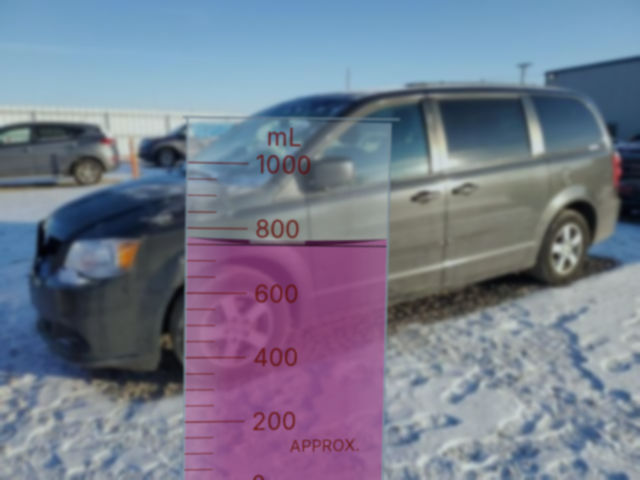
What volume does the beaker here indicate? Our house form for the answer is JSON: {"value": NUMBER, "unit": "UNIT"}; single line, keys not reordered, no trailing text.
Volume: {"value": 750, "unit": "mL"}
